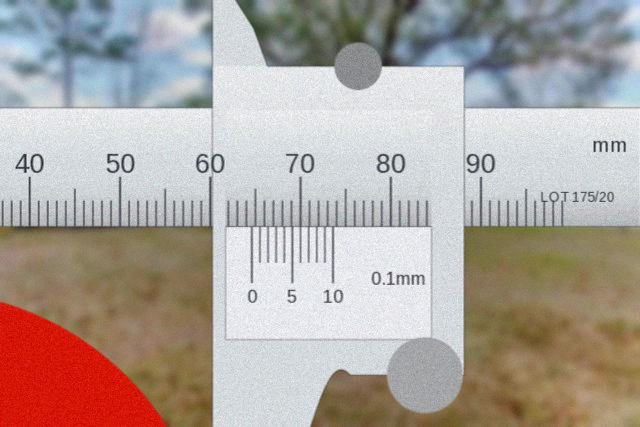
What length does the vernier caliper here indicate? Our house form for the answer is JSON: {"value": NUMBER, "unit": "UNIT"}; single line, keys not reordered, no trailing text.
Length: {"value": 64.6, "unit": "mm"}
